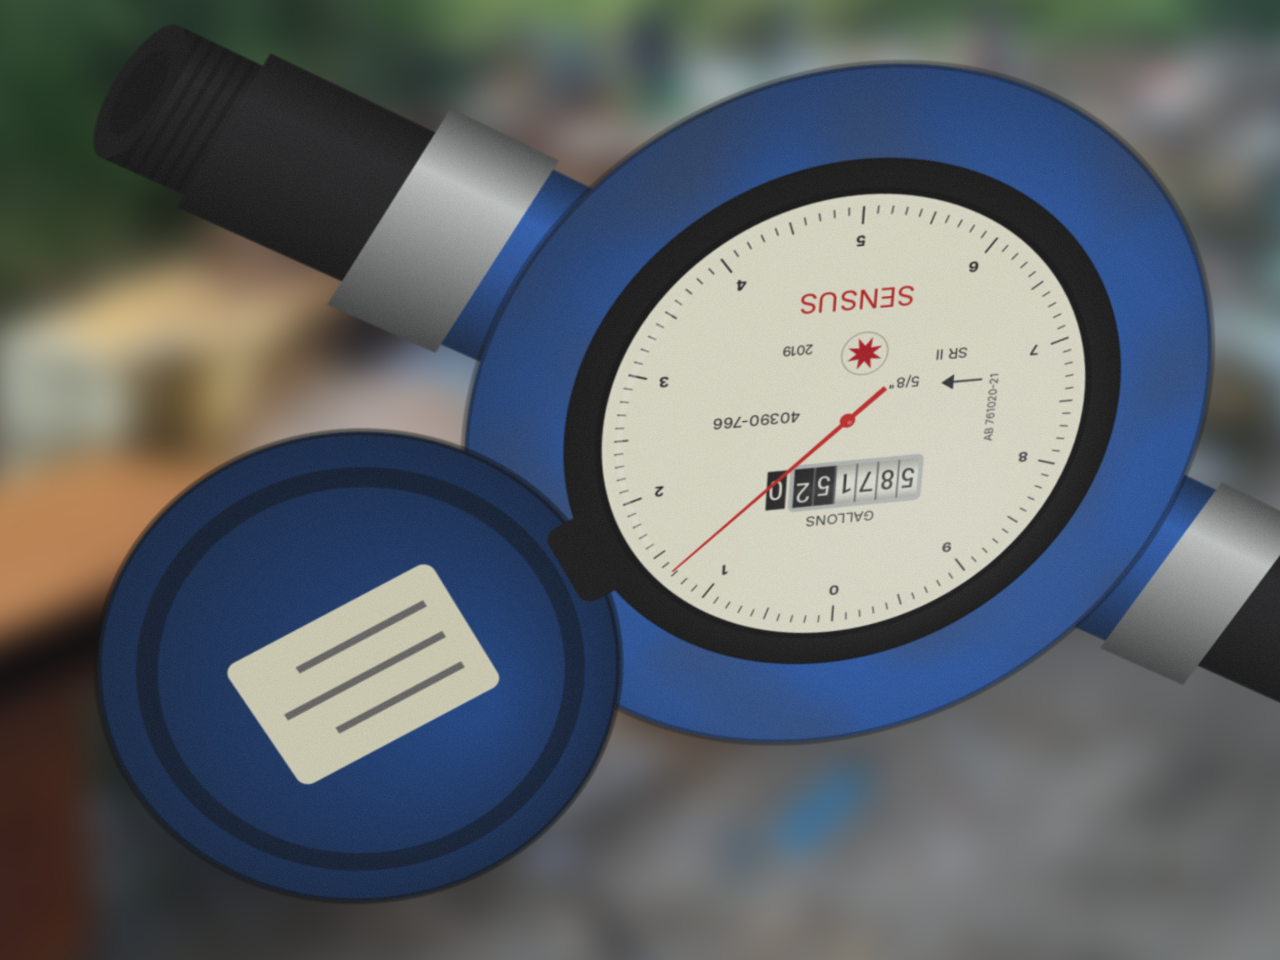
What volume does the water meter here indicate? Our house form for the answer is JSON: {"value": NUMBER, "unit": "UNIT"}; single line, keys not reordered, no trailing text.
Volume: {"value": 5871521.3, "unit": "gal"}
